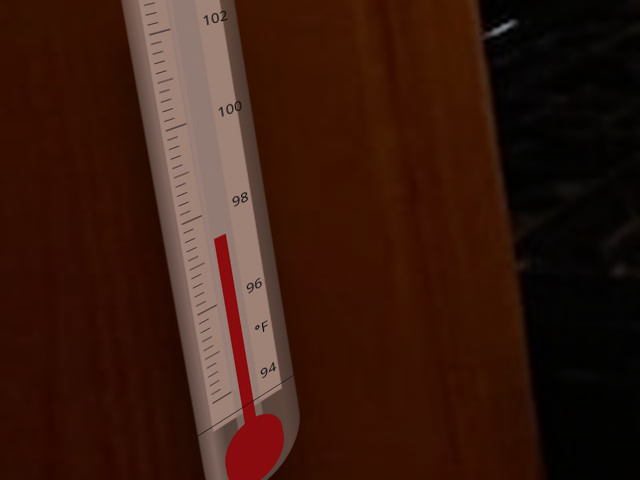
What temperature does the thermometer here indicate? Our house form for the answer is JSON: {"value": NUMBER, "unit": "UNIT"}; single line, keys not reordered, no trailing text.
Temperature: {"value": 97.4, "unit": "°F"}
